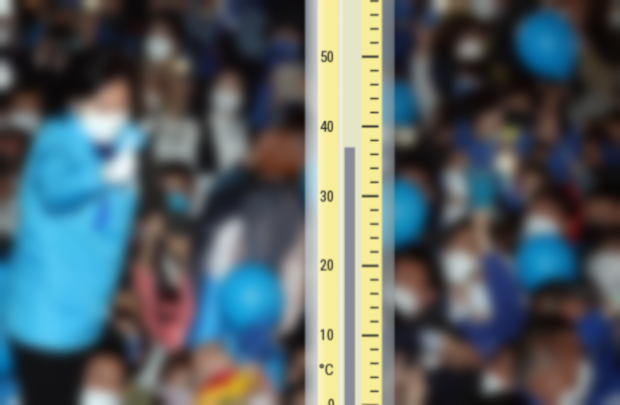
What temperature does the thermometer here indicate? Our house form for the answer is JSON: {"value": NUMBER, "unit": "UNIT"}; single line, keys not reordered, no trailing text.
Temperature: {"value": 37, "unit": "°C"}
